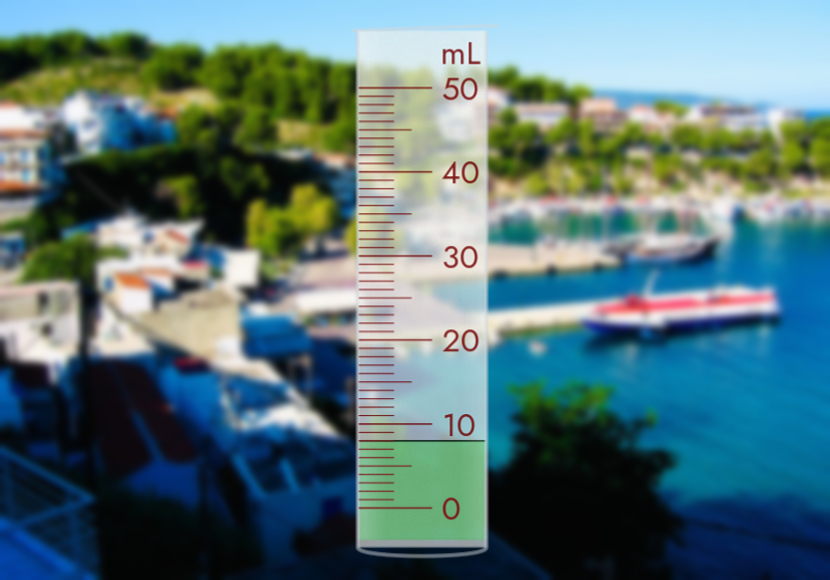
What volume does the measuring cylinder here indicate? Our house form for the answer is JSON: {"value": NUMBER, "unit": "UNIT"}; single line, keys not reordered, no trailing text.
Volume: {"value": 8, "unit": "mL"}
